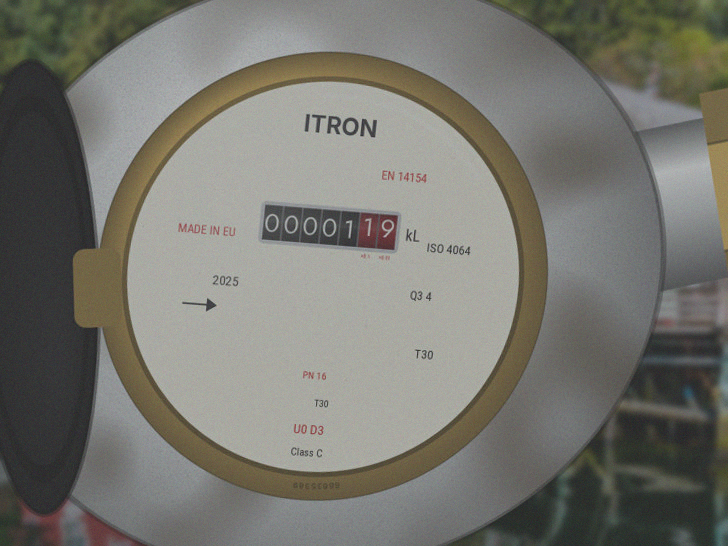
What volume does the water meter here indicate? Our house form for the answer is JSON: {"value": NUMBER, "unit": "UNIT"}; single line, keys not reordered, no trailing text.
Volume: {"value": 1.19, "unit": "kL"}
